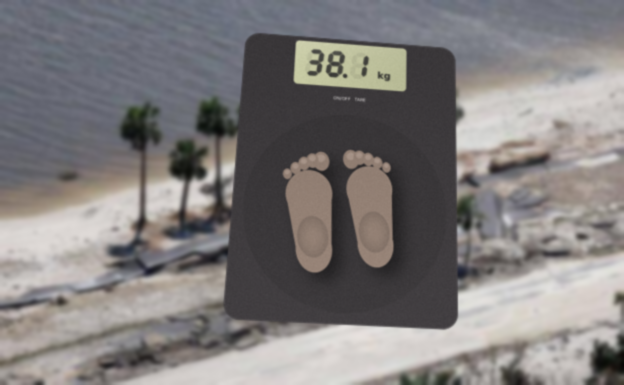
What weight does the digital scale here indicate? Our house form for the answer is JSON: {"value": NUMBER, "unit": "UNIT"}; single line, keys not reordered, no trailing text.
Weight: {"value": 38.1, "unit": "kg"}
